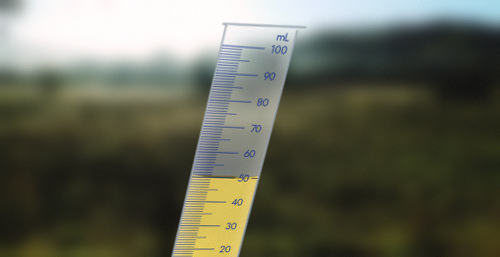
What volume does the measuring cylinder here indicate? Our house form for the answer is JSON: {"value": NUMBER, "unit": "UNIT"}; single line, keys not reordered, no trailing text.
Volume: {"value": 50, "unit": "mL"}
